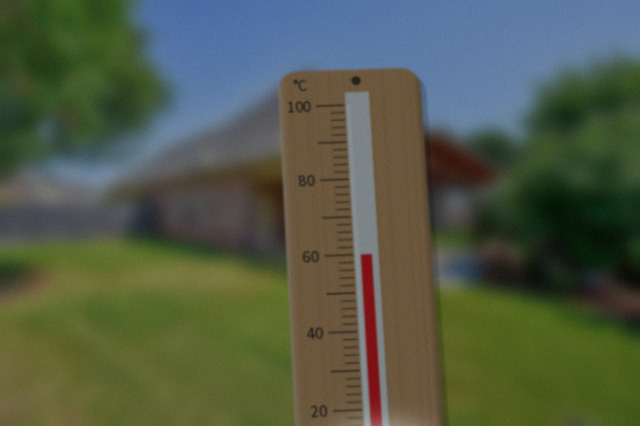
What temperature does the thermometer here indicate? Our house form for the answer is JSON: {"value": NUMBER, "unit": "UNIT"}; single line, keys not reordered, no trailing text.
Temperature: {"value": 60, "unit": "°C"}
